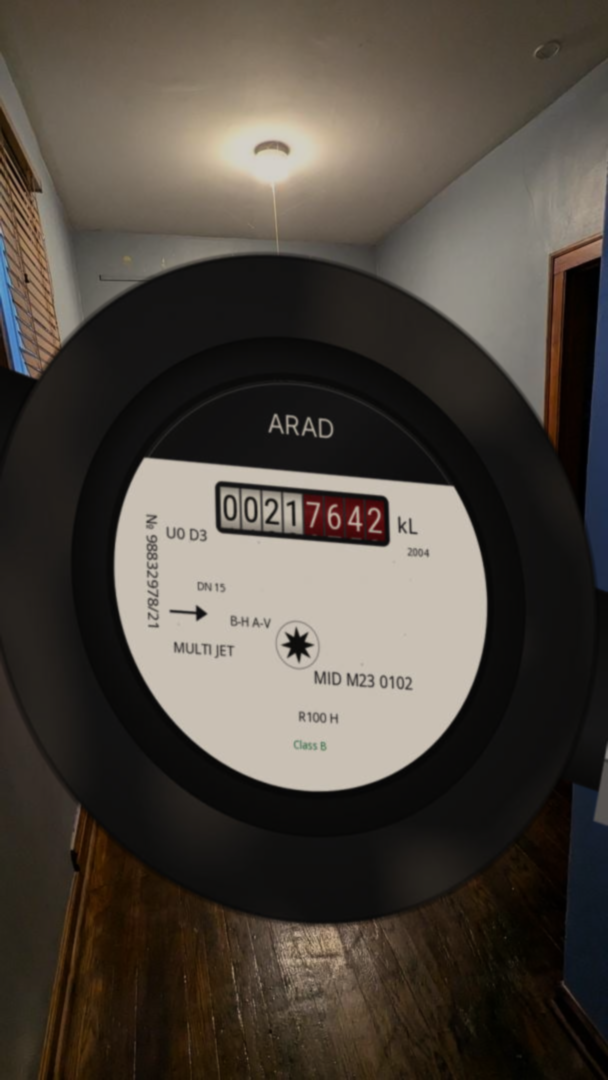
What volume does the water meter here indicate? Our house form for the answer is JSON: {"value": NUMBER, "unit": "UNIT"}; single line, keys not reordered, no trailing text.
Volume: {"value": 21.7642, "unit": "kL"}
